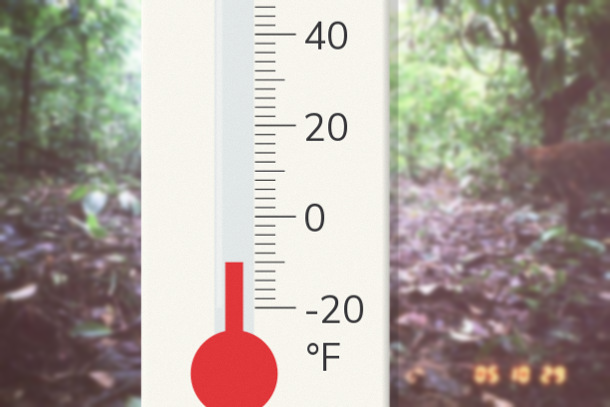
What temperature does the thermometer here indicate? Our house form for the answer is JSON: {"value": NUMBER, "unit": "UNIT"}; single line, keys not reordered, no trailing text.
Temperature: {"value": -10, "unit": "°F"}
